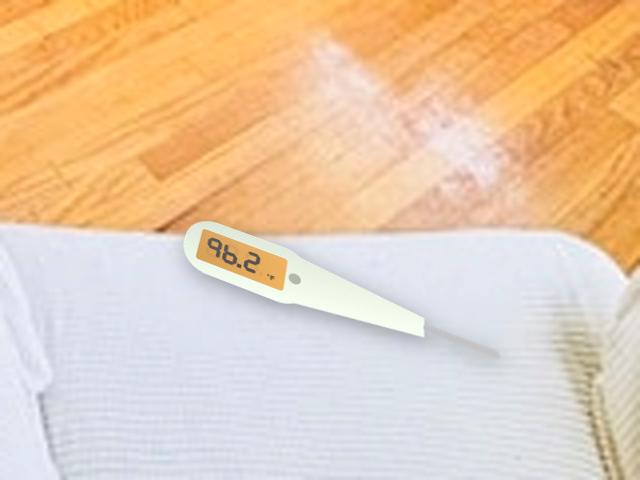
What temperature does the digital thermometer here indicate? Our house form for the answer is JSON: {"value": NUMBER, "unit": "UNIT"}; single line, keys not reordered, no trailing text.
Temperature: {"value": 96.2, "unit": "°F"}
